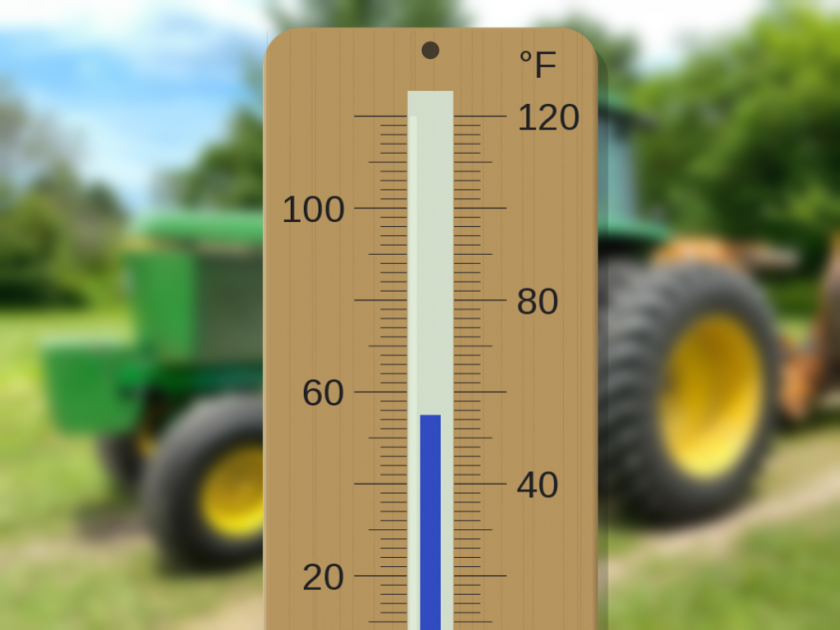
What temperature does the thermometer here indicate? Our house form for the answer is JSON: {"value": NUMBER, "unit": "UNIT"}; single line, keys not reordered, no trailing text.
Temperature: {"value": 55, "unit": "°F"}
